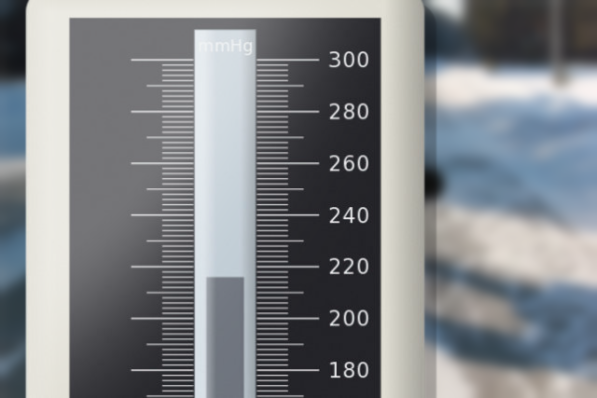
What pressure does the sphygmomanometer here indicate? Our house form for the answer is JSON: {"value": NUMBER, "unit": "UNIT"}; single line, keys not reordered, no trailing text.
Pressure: {"value": 216, "unit": "mmHg"}
